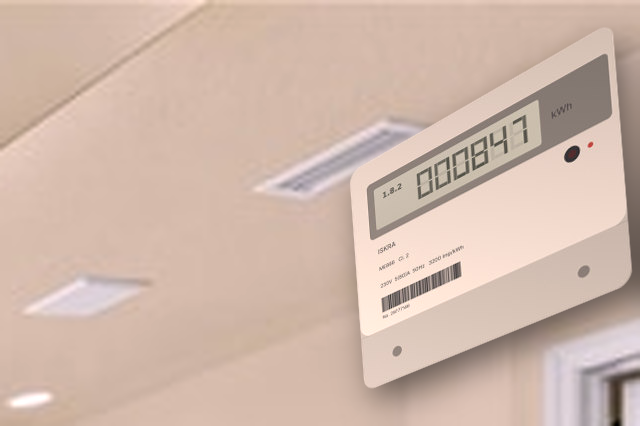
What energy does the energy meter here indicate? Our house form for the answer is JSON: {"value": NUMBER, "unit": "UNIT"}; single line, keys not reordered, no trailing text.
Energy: {"value": 847, "unit": "kWh"}
